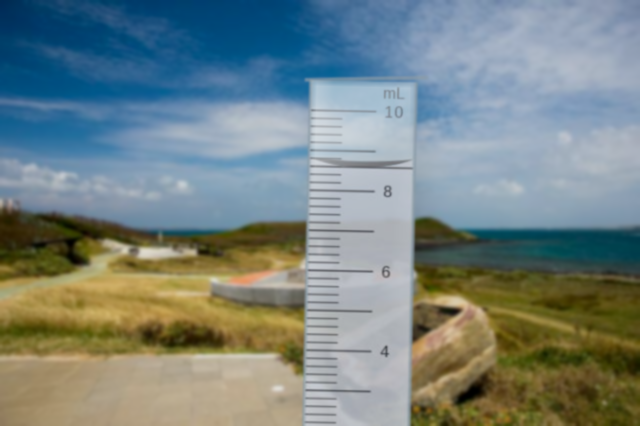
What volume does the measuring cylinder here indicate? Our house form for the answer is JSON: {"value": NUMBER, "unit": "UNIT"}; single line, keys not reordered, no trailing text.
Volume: {"value": 8.6, "unit": "mL"}
